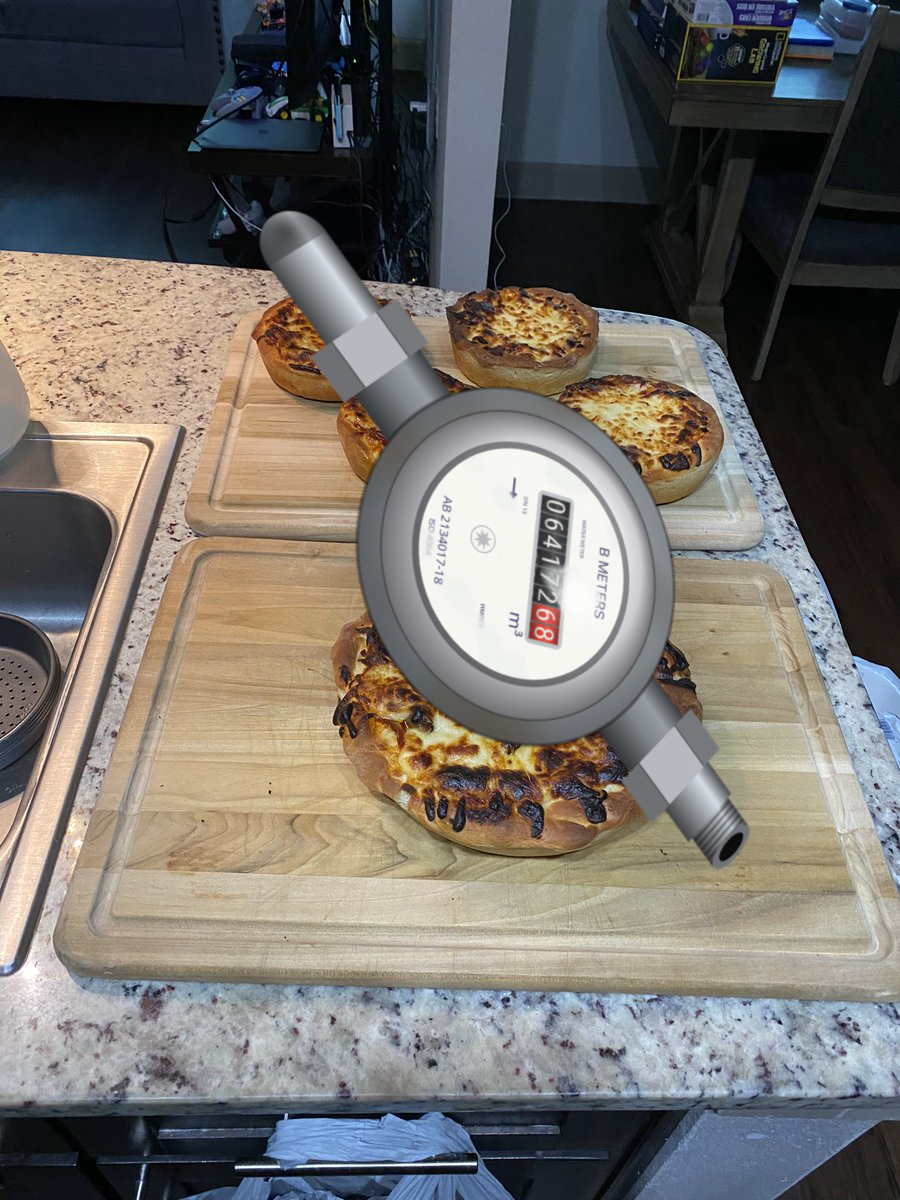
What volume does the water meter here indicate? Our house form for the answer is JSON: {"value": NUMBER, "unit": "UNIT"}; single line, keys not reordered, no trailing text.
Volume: {"value": 64172.68, "unit": "m³"}
